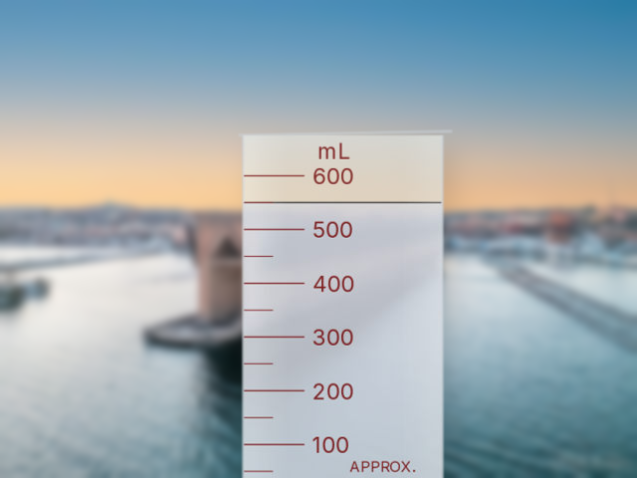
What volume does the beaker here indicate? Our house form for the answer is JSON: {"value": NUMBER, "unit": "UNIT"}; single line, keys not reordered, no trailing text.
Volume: {"value": 550, "unit": "mL"}
